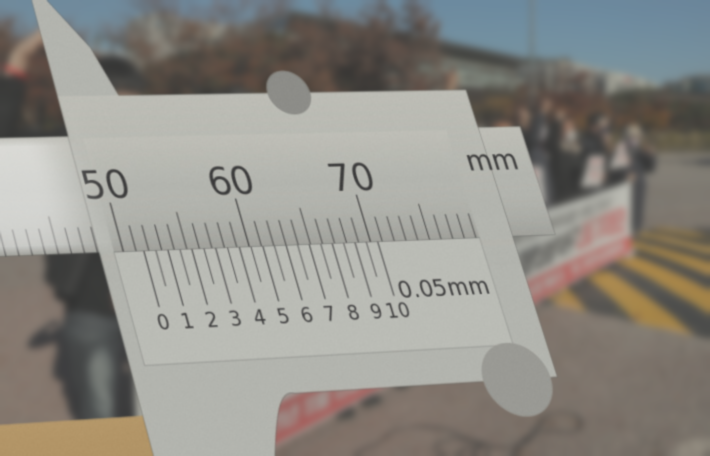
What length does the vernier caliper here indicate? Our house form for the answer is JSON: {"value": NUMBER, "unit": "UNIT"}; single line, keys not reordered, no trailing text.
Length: {"value": 51.6, "unit": "mm"}
